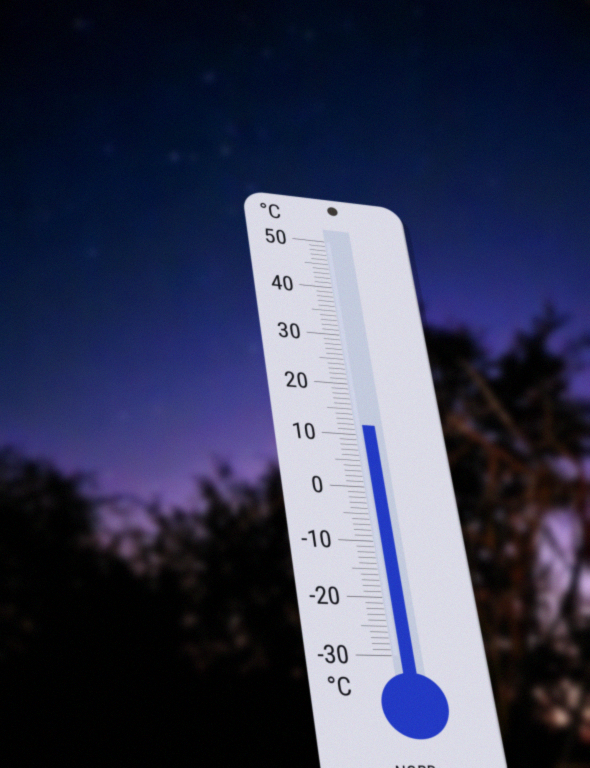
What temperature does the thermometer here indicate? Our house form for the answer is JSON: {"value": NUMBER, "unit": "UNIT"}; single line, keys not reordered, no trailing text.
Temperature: {"value": 12, "unit": "°C"}
